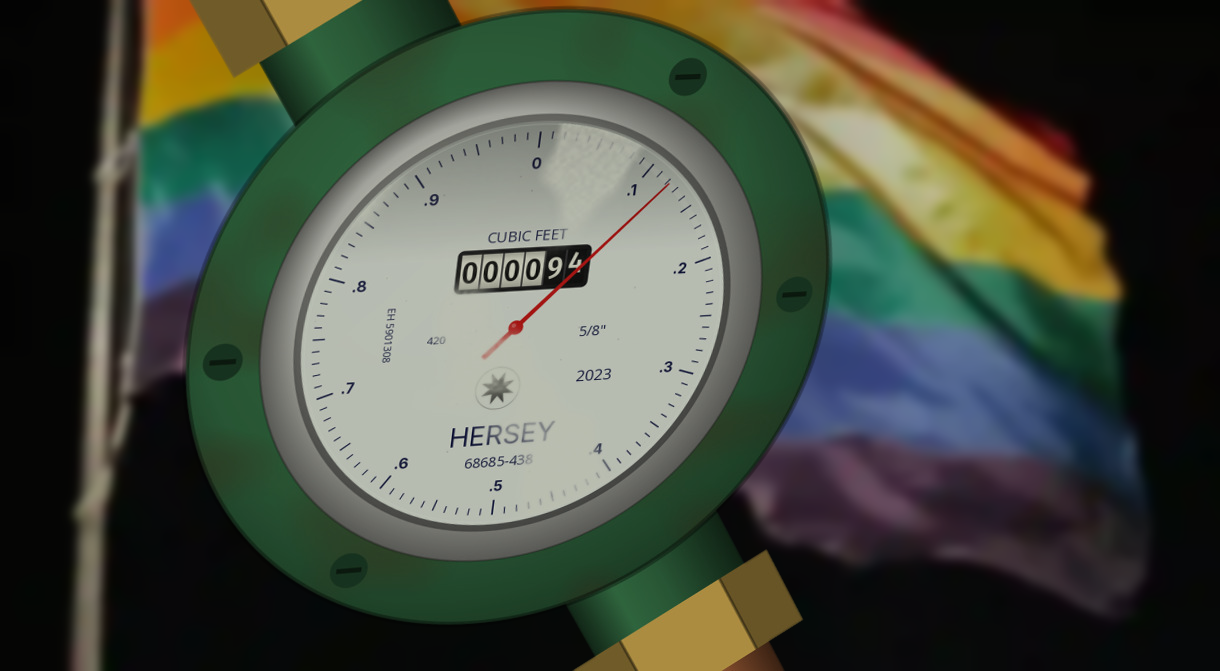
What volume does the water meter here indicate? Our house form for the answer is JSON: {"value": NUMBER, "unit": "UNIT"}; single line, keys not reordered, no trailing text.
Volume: {"value": 94.12, "unit": "ft³"}
